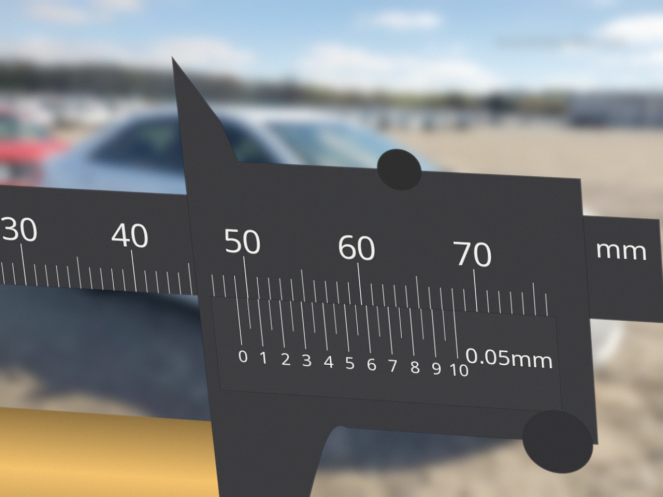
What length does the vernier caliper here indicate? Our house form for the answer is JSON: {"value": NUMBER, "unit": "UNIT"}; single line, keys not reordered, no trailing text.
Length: {"value": 49.0, "unit": "mm"}
